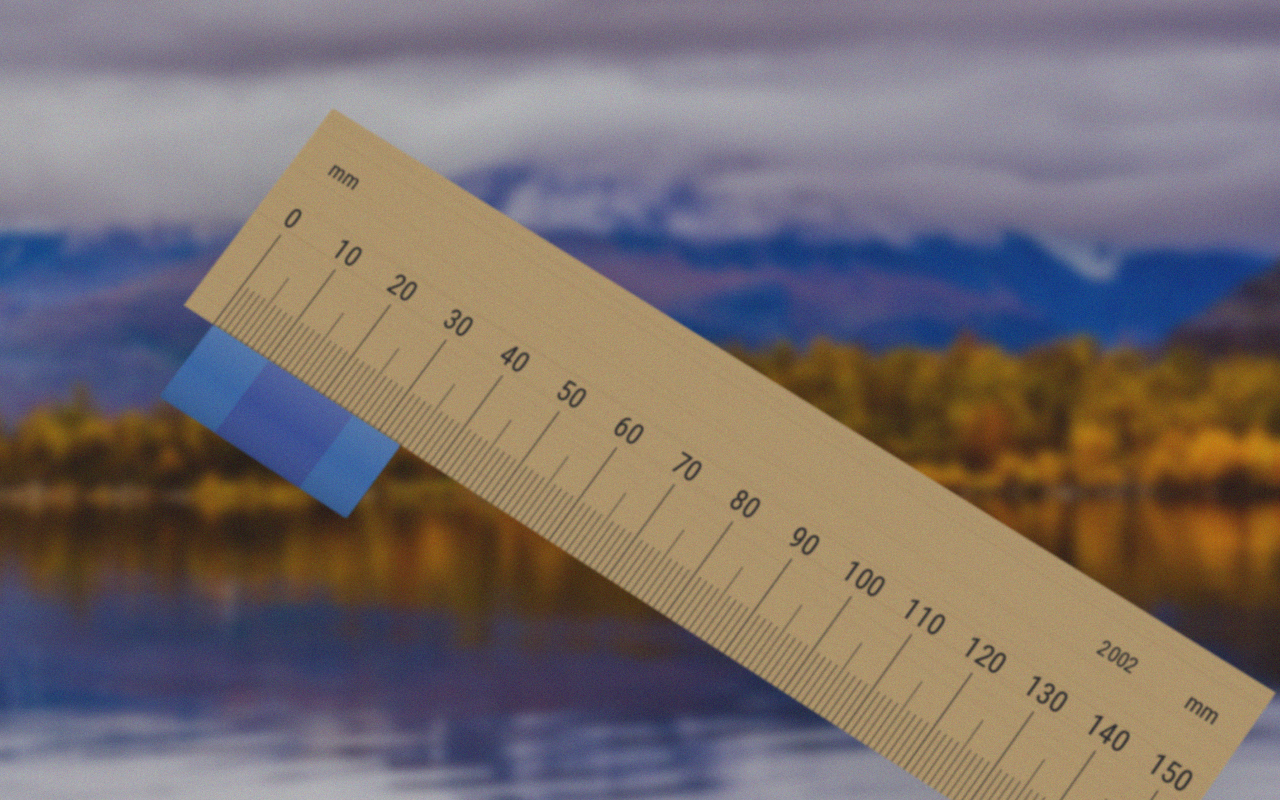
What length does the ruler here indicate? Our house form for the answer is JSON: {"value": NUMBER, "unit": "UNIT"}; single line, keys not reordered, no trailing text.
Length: {"value": 34, "unit": "mm"}
